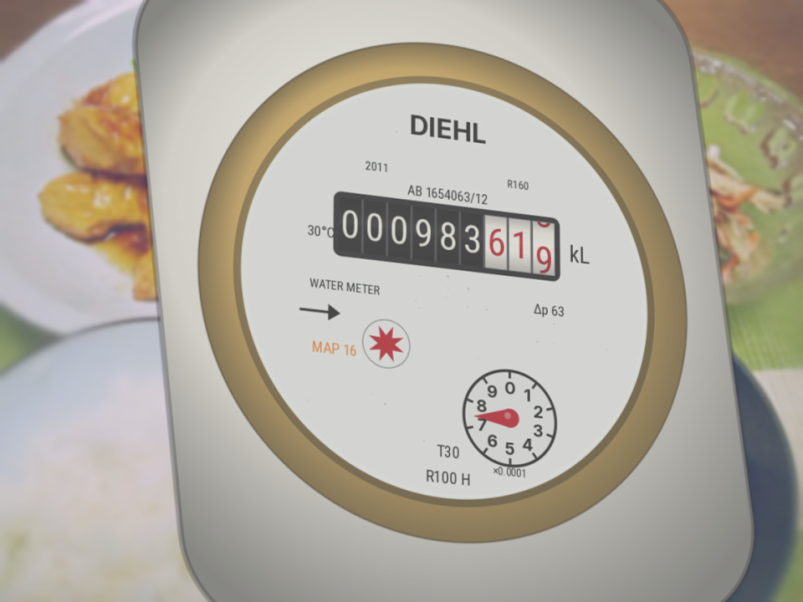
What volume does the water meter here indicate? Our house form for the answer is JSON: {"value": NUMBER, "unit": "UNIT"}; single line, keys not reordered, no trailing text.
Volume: {"value": 983.6187, "unit": "kL"}
